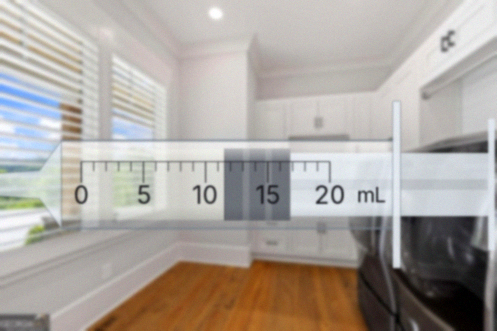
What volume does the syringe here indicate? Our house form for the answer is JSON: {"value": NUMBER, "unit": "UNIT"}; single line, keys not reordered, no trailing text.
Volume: {"value": 11.5, "unit": "mL"}
